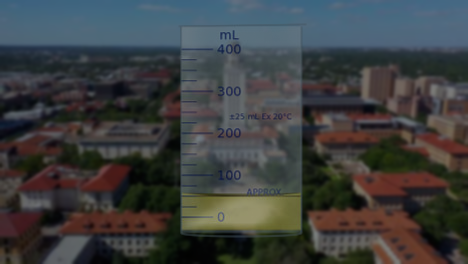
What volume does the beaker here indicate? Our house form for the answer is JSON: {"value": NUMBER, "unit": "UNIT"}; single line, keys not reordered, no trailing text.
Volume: {"value": 50, "unit": "mL"}
